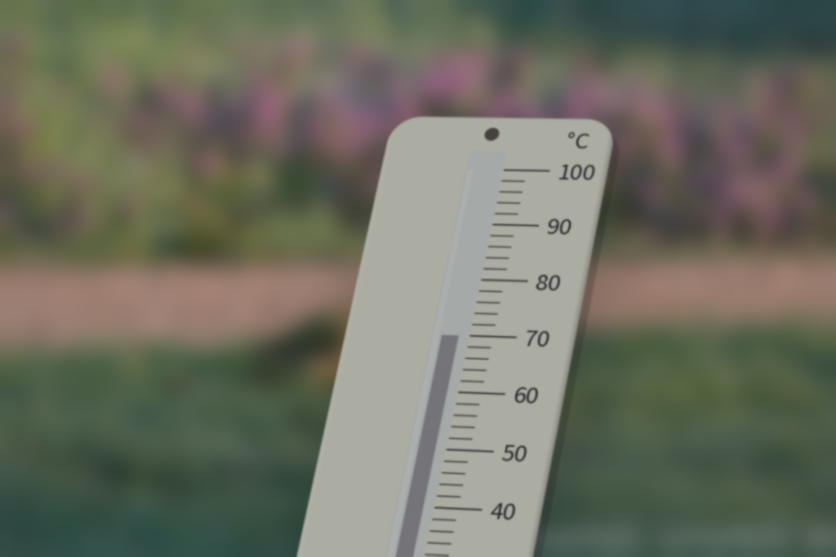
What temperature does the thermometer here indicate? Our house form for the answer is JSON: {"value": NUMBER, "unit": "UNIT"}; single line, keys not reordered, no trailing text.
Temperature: {"value": 70, "unit": "°C"}
